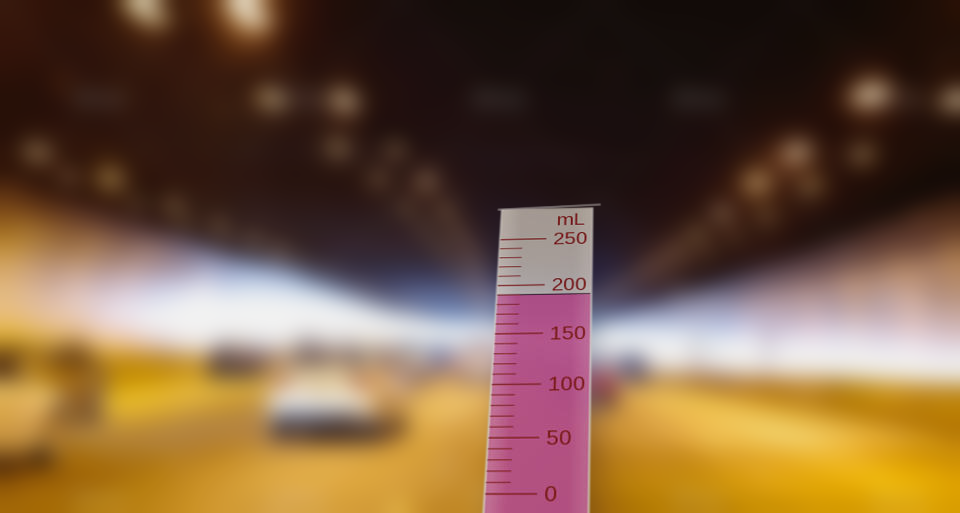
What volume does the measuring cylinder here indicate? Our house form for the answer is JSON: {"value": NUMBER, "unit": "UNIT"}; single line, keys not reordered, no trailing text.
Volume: {"value": 190, "unit": "mL"}
